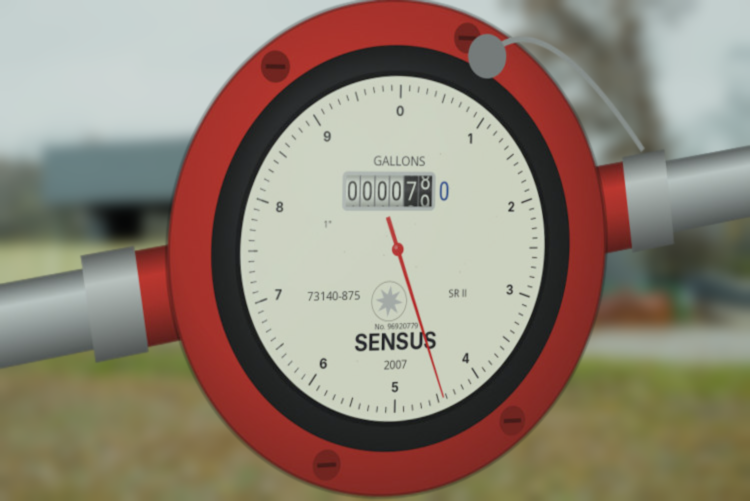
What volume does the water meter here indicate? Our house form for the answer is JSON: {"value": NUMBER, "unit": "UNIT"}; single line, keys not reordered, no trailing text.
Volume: {"value": 784.4, "unit": "gal"}
